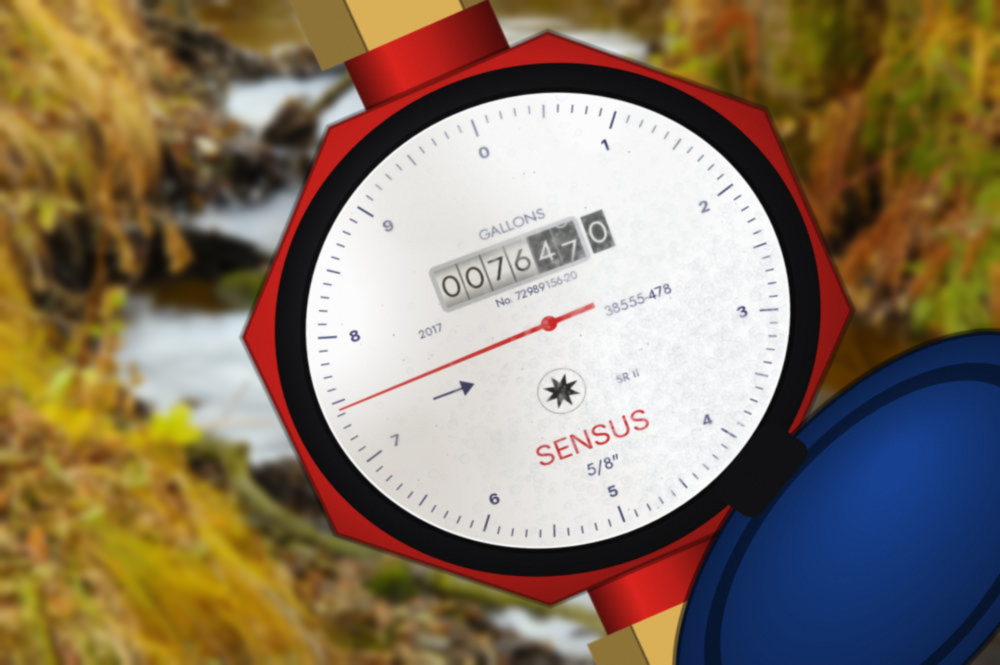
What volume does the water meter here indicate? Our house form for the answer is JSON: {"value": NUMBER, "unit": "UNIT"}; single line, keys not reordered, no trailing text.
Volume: {"value": 76467.4, "unit": "gal"}
